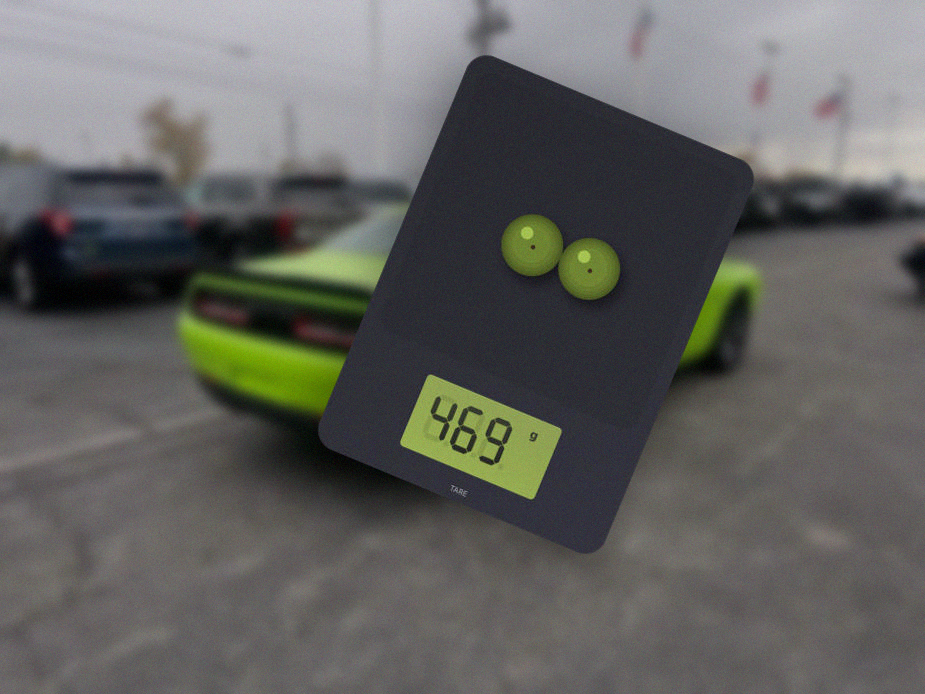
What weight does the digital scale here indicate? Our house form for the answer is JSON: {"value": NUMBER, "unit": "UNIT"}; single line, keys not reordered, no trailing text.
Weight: {"value": 469, "unit": "g"}
